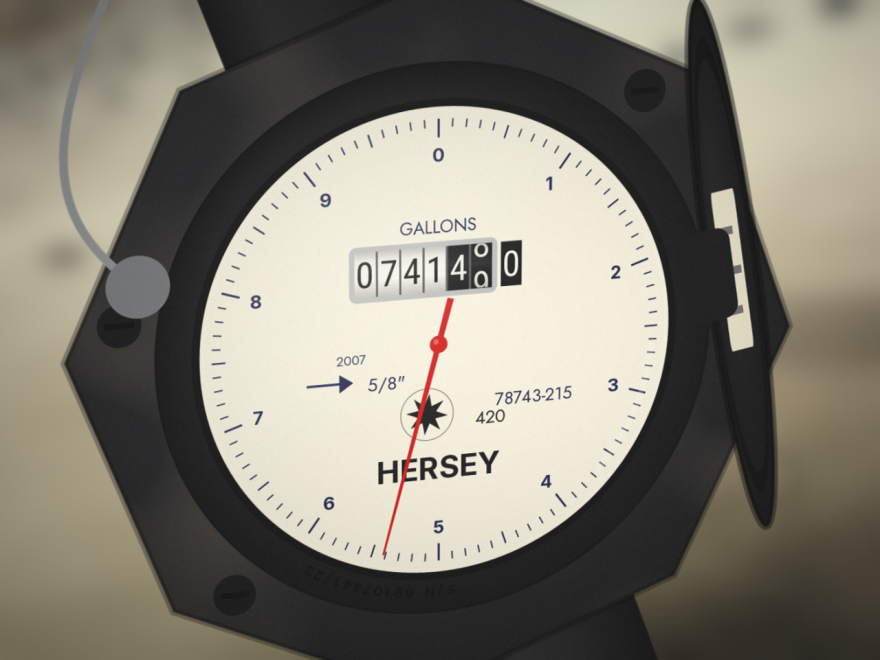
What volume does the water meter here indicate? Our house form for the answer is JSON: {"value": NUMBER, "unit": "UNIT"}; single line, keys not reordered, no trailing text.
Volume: {"value": 741485.4, "unit": "gal"}
